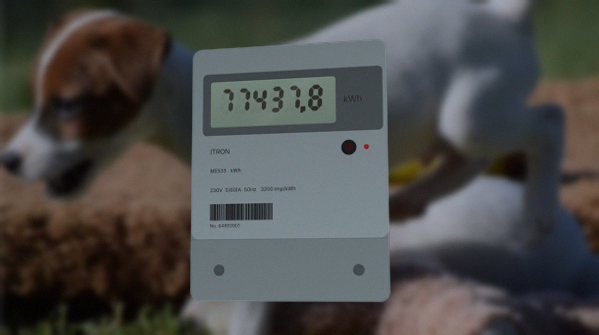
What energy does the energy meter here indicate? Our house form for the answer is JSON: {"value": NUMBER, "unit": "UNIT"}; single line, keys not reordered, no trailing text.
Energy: {"value": 77437.8, "unit": "kWh"}
